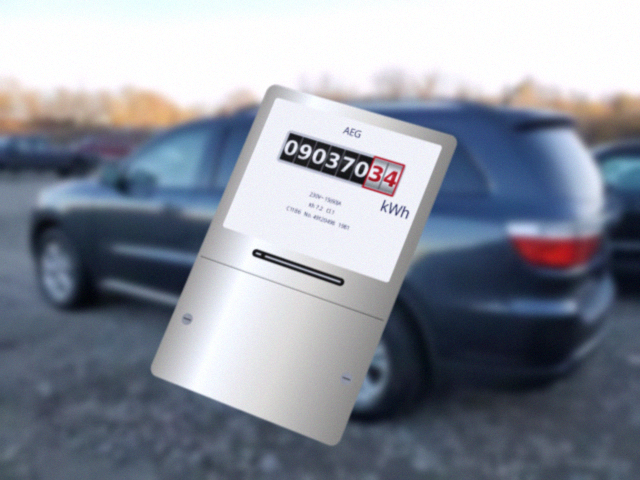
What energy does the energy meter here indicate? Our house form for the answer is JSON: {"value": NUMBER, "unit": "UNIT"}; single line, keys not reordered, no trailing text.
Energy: {"value": 90370.34, "unit": "kWh"}
